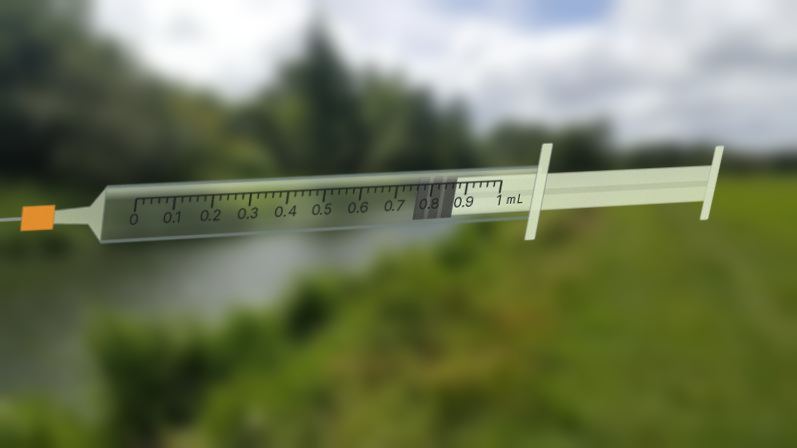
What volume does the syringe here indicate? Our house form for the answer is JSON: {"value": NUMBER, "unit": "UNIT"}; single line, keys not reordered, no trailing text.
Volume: {"value": 0.76, "unit": "mL"}
